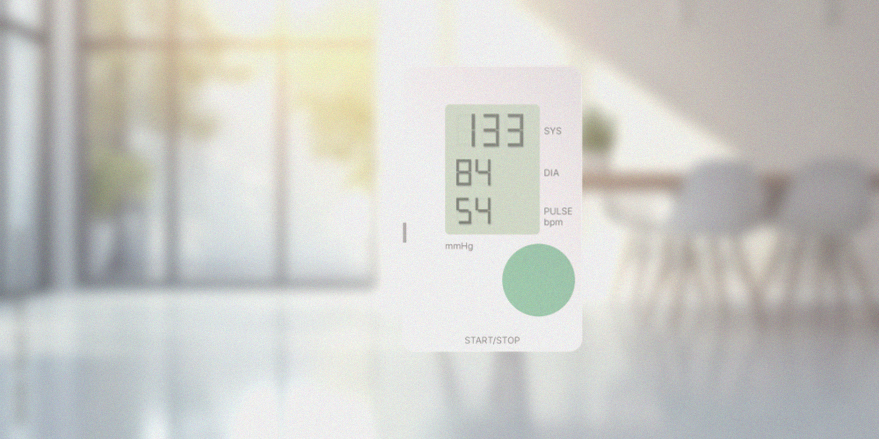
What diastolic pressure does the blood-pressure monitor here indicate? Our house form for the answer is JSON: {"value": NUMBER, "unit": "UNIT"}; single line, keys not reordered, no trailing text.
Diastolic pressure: {"value": 84, "unit": "mmHg"}
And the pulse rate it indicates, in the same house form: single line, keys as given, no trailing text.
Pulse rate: {"value": 54, "unit": "bpm"}
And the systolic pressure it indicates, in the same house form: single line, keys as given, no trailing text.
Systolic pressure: {"value": 133, "unit": "mmHg"}
